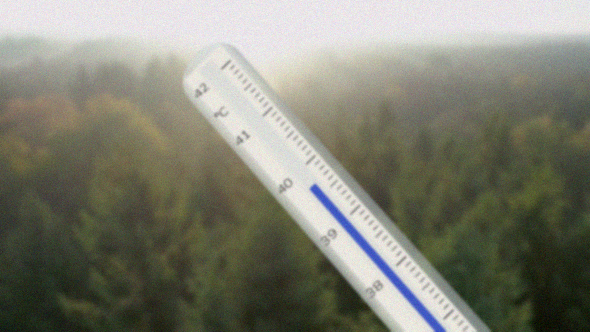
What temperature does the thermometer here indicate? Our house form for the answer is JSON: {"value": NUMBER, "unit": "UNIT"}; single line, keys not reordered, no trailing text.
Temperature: {"value": 39.7, "unit": "°C"}
